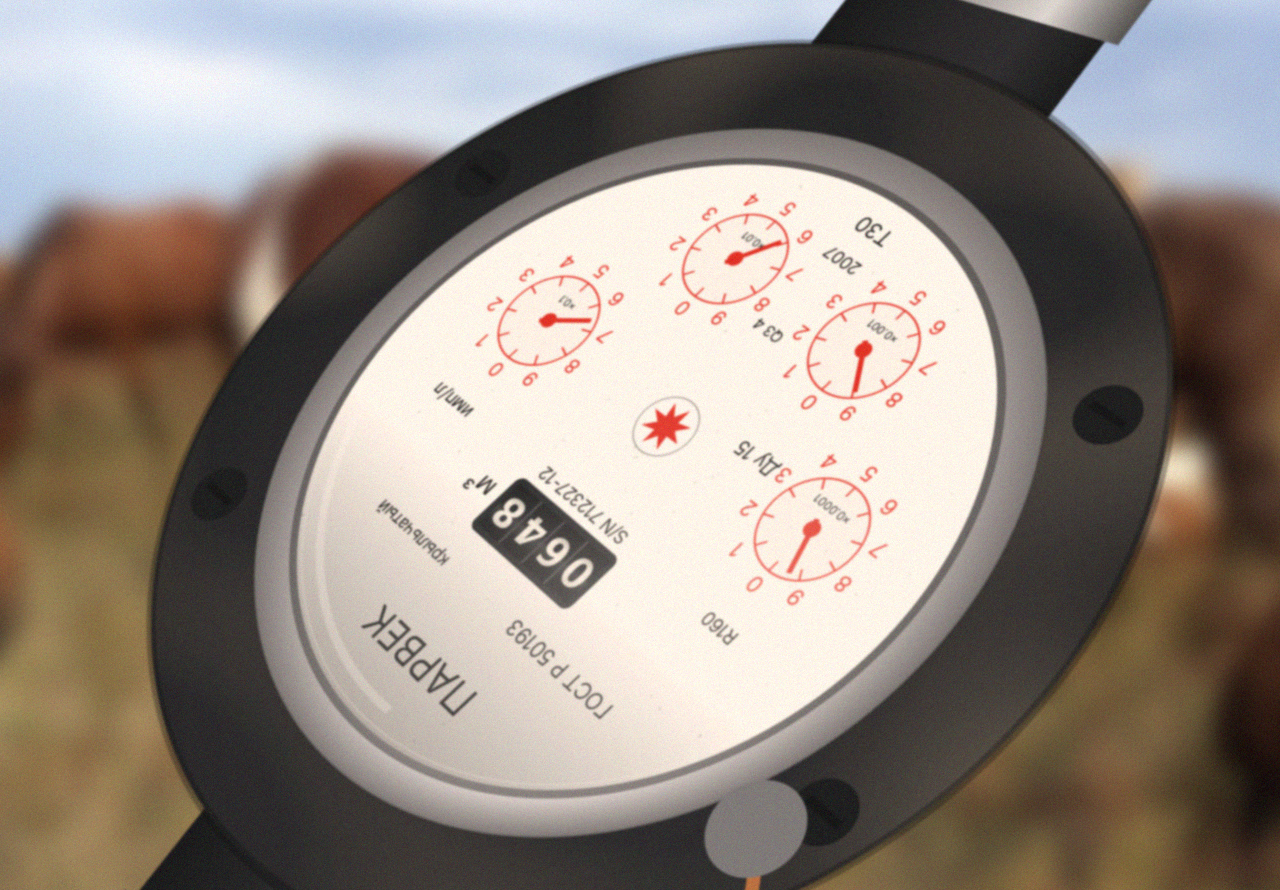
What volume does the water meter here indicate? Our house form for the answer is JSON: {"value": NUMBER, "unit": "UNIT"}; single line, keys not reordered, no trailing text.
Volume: {"value": 648.6589, "unit": "m³"}
